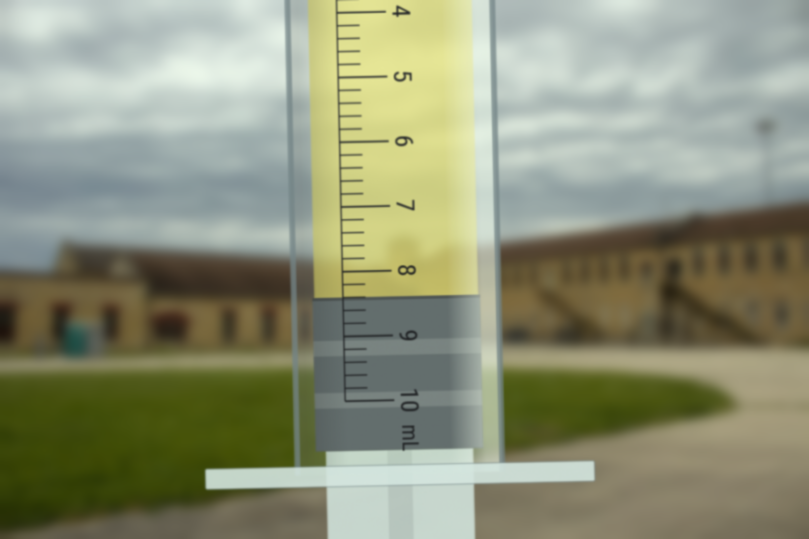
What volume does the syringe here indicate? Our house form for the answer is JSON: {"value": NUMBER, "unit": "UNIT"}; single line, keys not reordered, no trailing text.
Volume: {"value": 8.4, "unit": "mL"}
